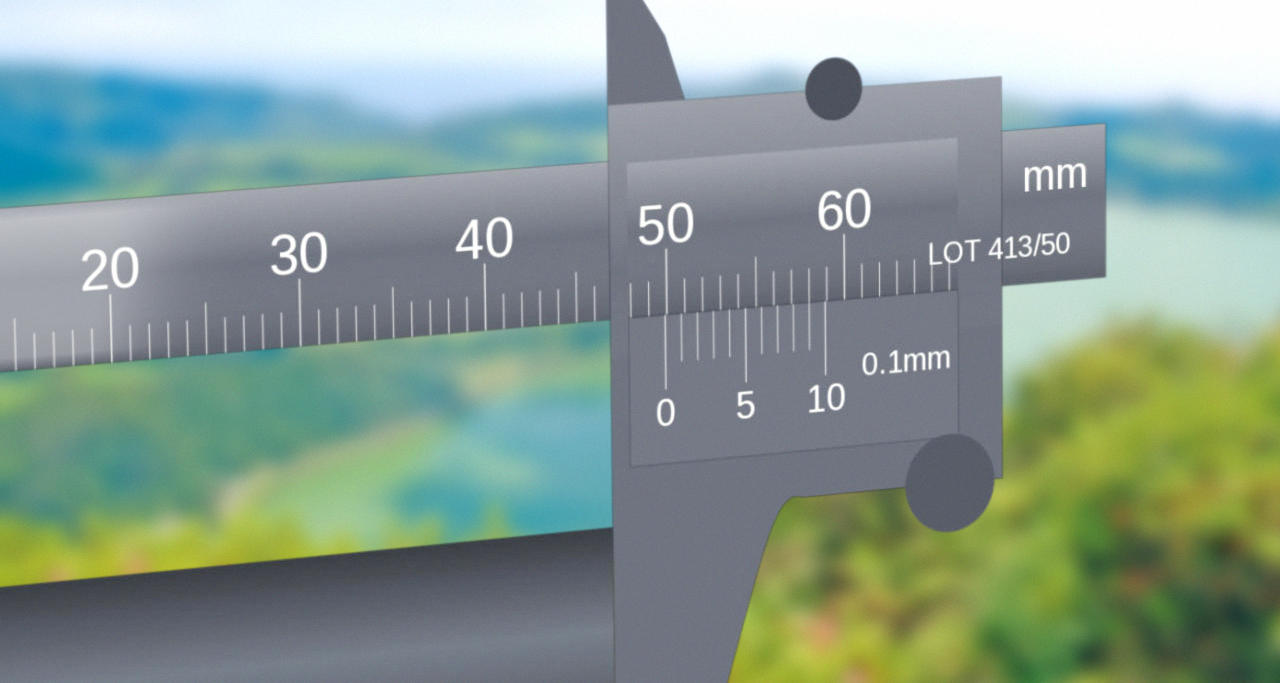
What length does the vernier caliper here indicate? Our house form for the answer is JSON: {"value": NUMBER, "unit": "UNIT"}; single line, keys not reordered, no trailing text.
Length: {"value": 49.9, "unit": "mm"}
